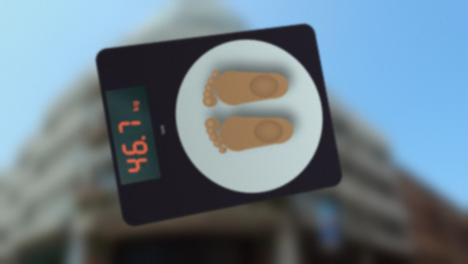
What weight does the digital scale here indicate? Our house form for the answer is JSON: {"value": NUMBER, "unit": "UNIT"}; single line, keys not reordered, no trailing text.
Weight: {"value": 46.7, "unit": "kg"}
